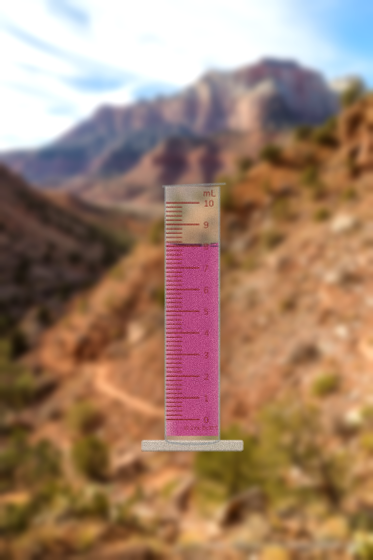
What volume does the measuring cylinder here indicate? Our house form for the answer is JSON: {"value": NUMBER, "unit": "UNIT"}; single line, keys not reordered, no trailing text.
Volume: {"value": 8, "unit": "mL"}
